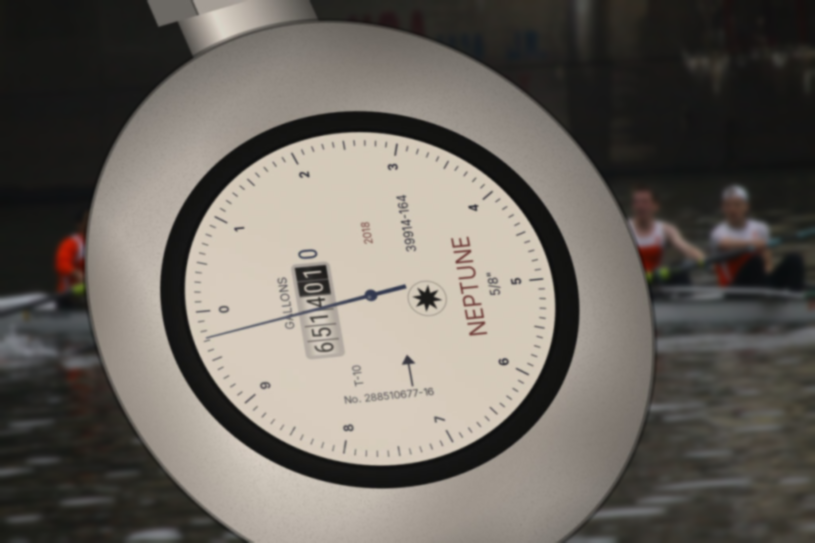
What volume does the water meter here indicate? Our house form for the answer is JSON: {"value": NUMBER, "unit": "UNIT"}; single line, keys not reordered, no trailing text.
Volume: {"value": 6514009.7, "unit": "gal"}
